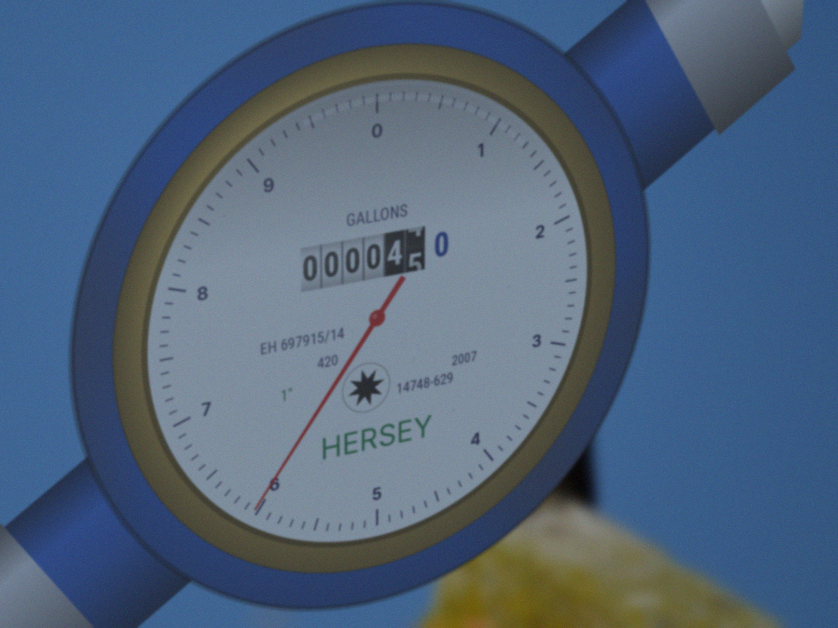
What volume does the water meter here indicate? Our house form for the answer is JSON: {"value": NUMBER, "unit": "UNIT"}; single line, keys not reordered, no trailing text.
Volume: {"value": 446.0, "unit": "gal"}
